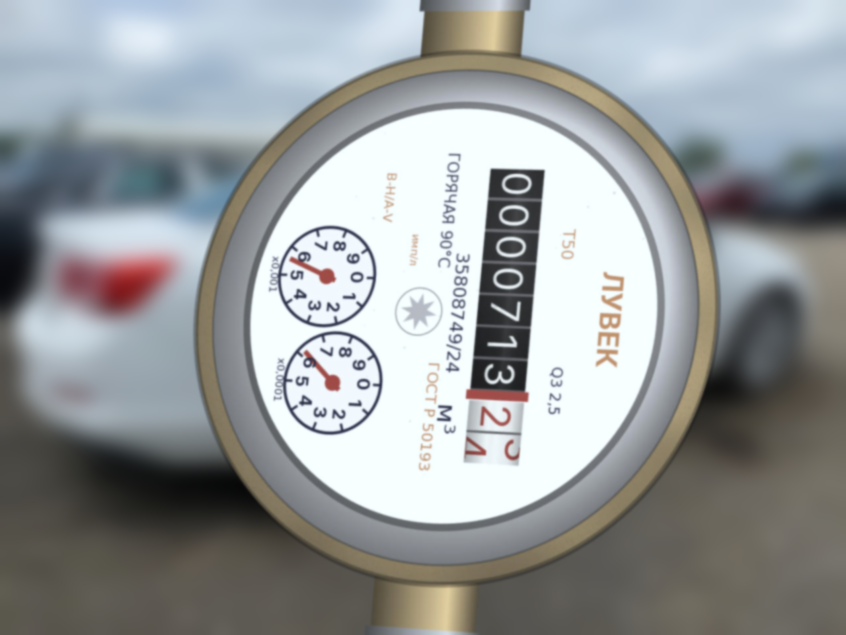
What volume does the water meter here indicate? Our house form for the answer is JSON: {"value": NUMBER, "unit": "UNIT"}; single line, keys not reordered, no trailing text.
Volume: {"value": 713.2356, "unit": "m³"}
